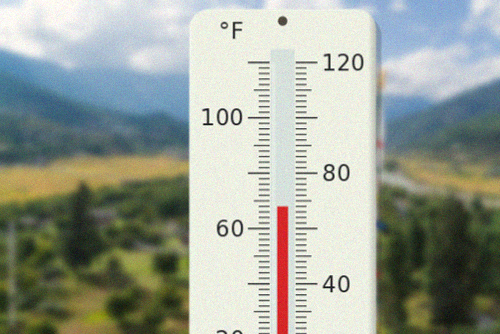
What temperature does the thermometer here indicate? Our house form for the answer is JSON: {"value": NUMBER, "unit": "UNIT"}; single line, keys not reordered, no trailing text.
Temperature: {"value": 68, "unit": "°F"}
